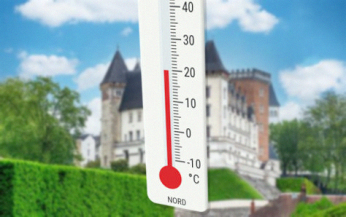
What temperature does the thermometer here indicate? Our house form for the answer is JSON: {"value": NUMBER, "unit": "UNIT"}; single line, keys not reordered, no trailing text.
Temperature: {"value": 20, "unit": "°C"}
